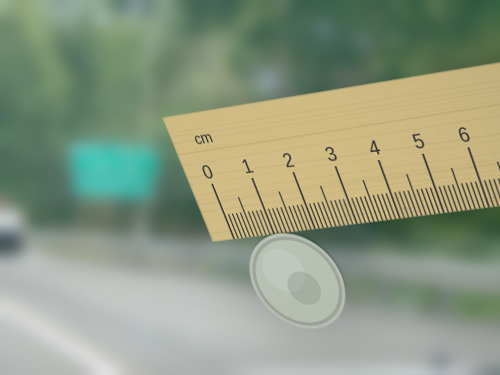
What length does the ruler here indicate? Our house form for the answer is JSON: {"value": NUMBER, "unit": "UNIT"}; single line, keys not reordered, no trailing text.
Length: {"value": 2.2, "unit": "cm"}
